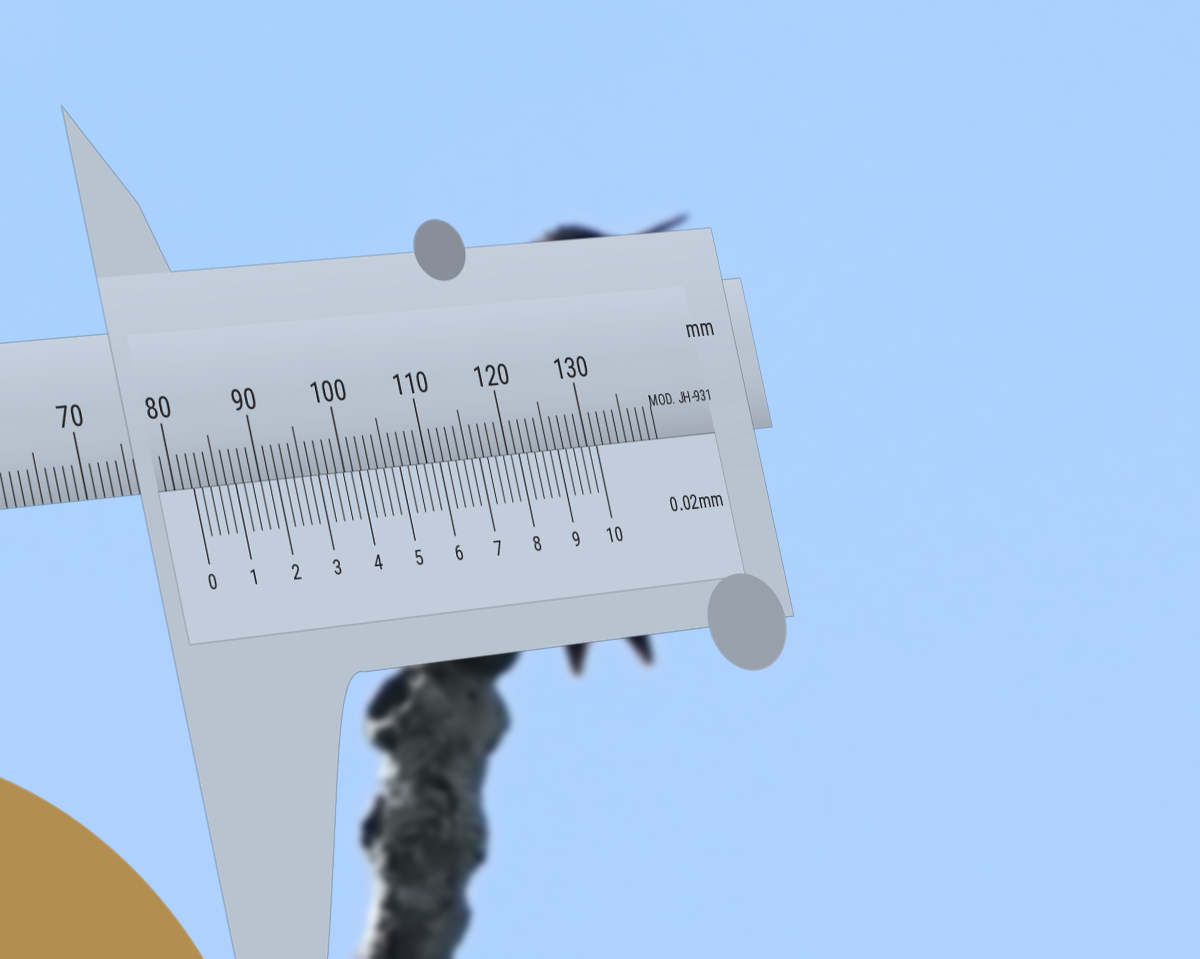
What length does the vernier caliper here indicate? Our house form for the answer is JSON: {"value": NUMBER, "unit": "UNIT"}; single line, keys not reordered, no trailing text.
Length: {"value": 82.2, "unit": "mm"}
